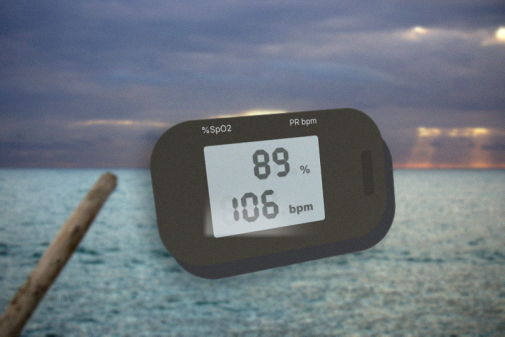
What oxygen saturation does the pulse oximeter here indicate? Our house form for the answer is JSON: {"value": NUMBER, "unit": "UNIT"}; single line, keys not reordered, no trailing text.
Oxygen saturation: {"value": 89, "unit": "%"}
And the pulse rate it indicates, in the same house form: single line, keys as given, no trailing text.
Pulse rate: {"value": 106, "unit": "bpm"}
